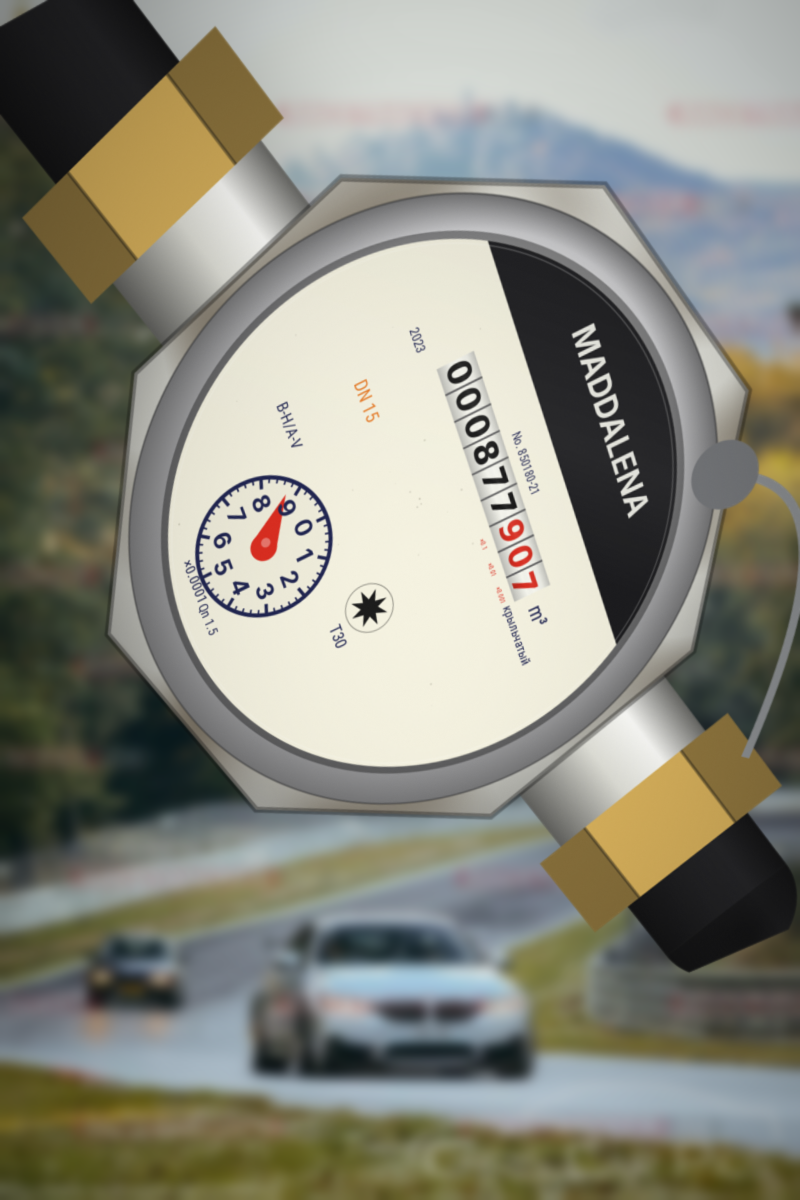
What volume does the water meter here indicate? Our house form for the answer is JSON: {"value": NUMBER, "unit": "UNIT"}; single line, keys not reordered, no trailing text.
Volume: {"value": 877.9068, "unit": "m³"}
